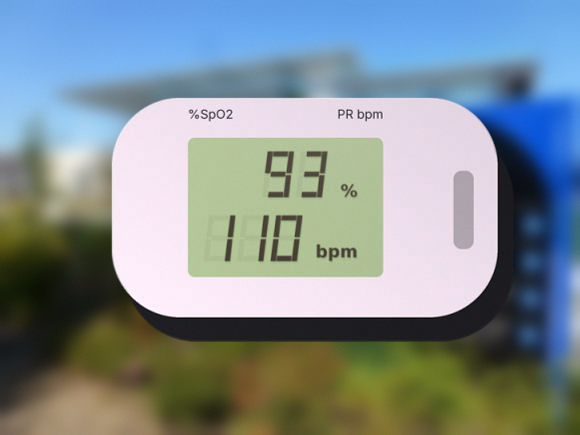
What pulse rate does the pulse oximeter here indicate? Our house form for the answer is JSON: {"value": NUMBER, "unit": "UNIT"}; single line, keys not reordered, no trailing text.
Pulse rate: {"value": 110, "unit": "bpm"}
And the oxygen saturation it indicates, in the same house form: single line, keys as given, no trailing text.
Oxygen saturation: {"value": 93, "unit": "%"}
